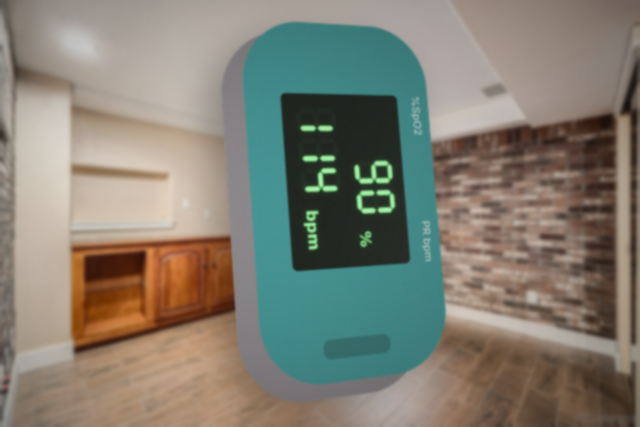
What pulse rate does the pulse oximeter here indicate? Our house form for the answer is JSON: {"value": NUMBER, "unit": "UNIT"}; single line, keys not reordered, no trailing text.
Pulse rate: {"value": 114, "unit": "bpm"}
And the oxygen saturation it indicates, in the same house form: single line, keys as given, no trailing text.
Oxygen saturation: {"value": 90, "unit": "%"}
